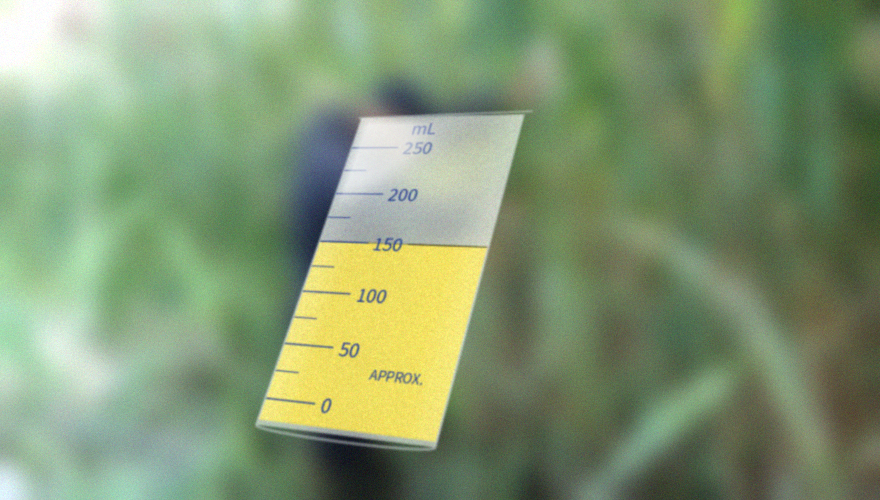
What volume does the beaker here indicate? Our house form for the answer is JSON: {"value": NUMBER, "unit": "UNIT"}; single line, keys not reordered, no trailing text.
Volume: {"value": 150, "unit": "mL"}
